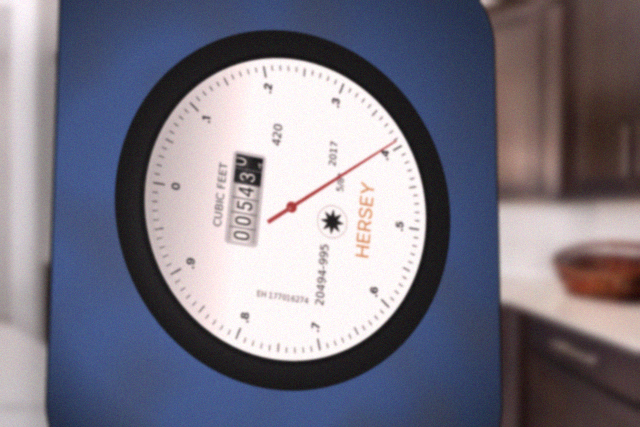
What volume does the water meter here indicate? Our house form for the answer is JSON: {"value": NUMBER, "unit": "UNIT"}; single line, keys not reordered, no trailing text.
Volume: {"value": 5430.39, "unit": "ft³"}
